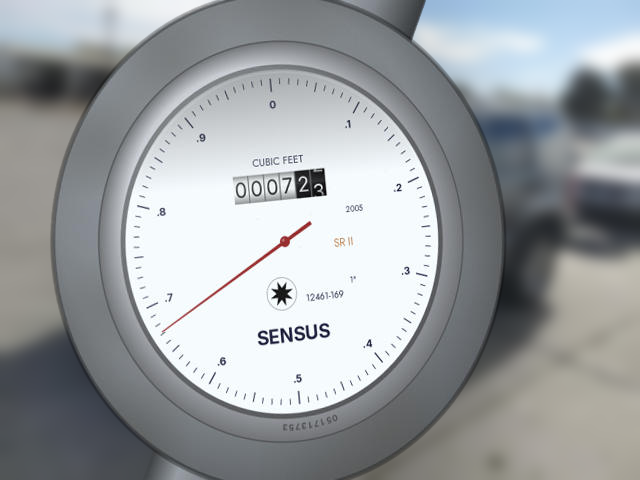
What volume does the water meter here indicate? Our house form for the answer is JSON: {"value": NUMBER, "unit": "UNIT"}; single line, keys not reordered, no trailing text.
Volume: {"value": 722.67, "unit": "ft³"}
